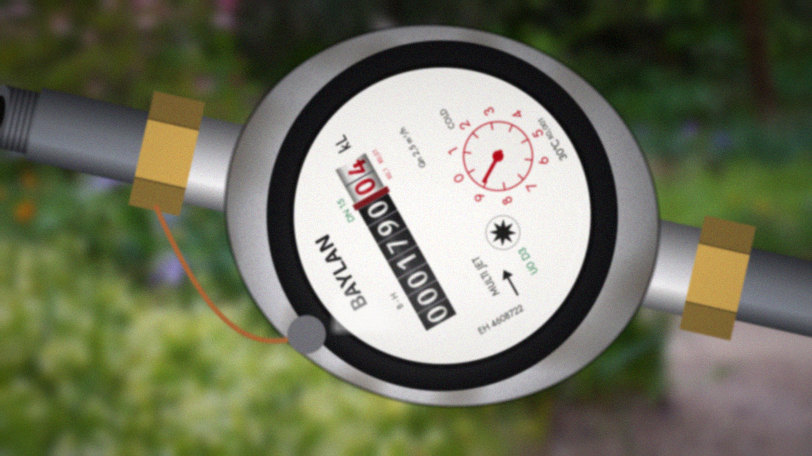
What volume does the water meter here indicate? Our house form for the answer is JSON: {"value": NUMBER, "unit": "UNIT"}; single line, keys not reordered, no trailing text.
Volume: {"value": 1790.039, "unit": "kL"}
